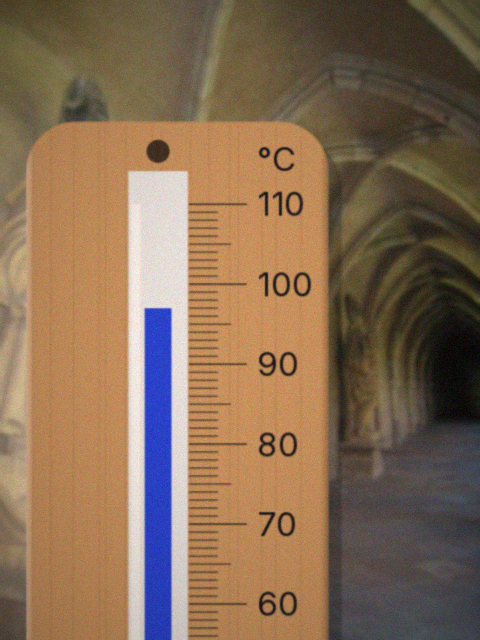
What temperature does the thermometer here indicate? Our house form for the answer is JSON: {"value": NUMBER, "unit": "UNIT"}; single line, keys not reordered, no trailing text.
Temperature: {"value": 97, "unit": "°C"}
